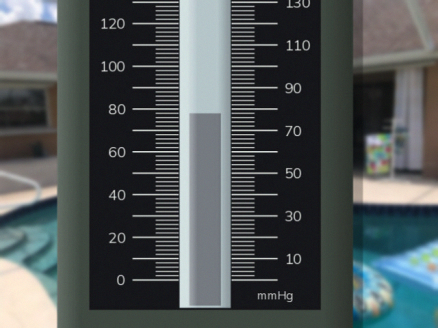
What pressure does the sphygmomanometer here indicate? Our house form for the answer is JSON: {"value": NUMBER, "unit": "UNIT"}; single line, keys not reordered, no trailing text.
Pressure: {"value": 78, "unit": "mmHg"}
